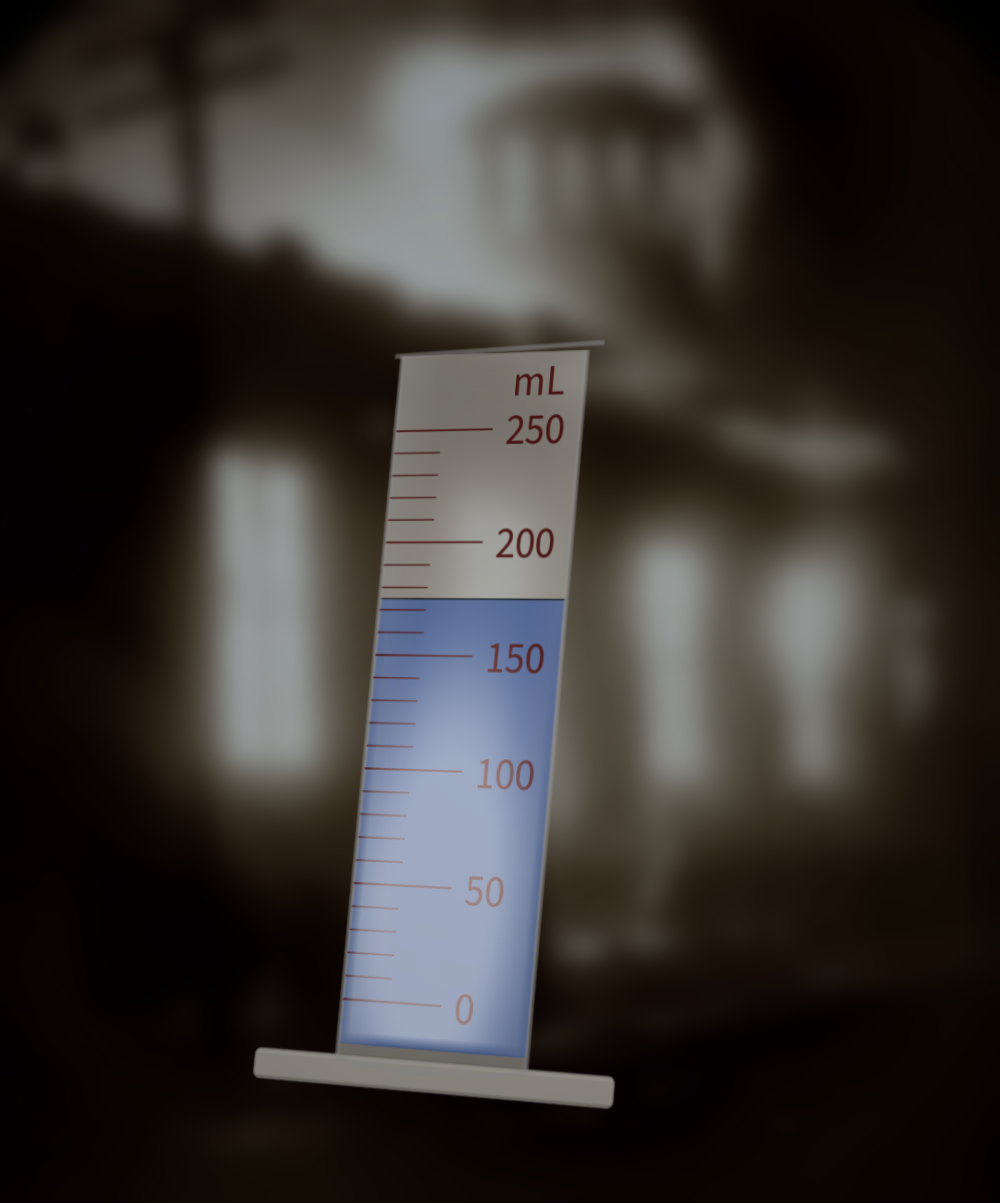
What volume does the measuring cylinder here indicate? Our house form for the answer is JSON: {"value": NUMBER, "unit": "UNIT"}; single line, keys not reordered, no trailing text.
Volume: {"value": 175, "unit": "mL"}
